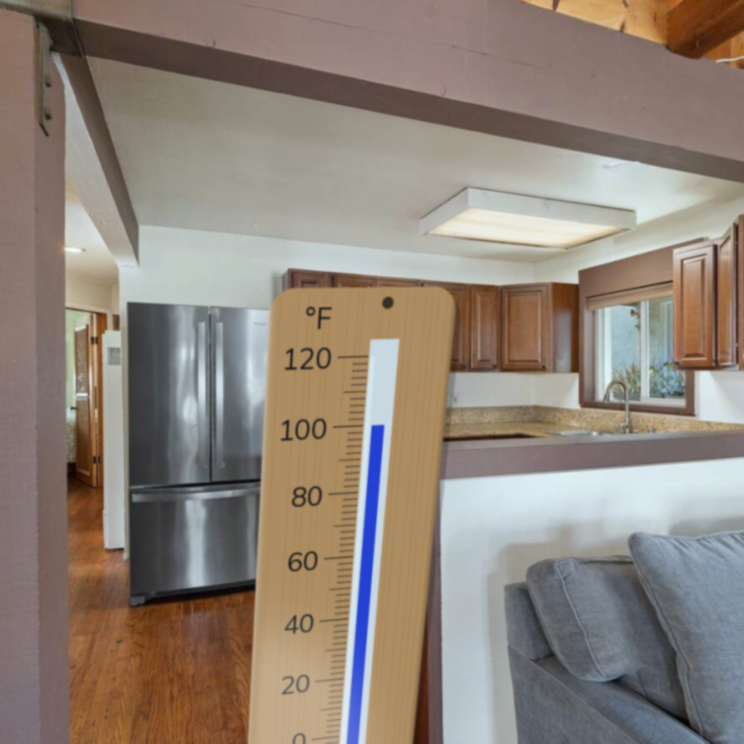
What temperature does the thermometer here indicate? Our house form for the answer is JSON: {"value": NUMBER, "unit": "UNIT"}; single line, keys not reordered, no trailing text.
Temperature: {"value": 100, "unit": "°F"}
